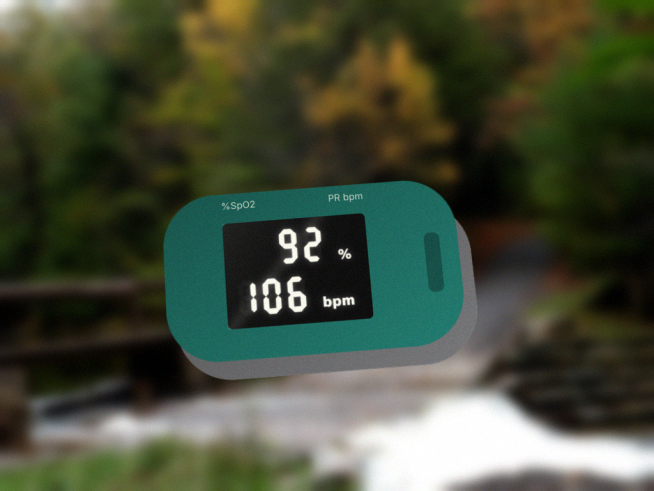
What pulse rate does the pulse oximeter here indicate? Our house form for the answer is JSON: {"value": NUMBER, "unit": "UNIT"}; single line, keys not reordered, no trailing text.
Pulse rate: {"value": 106, "unit": "bpm"}
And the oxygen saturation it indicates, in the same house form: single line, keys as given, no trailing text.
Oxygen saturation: {"value": 92, "unit": "%"}
